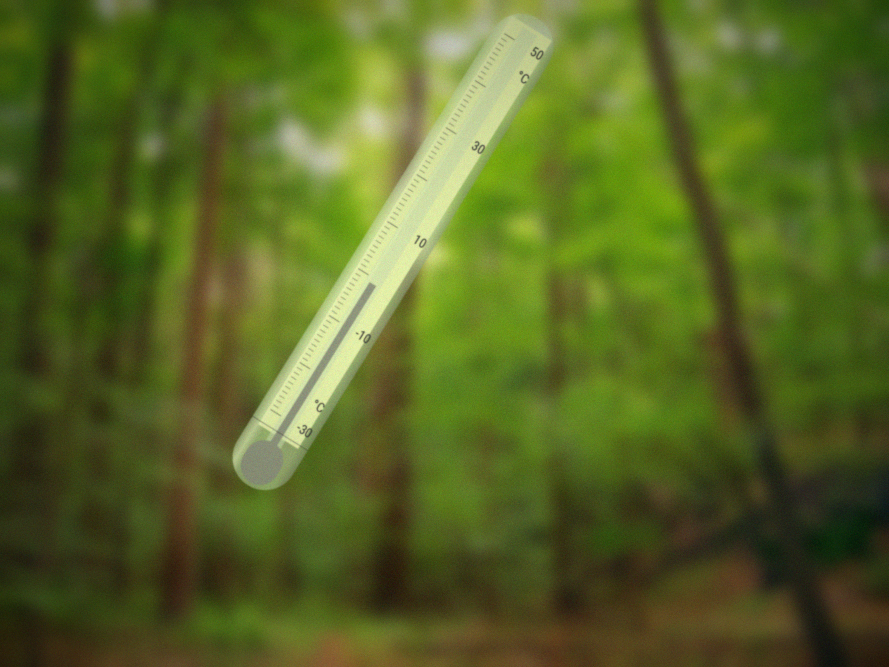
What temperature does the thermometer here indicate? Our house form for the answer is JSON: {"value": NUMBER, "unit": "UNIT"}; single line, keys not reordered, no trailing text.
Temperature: {"value": -1, "unit": "°C"}
